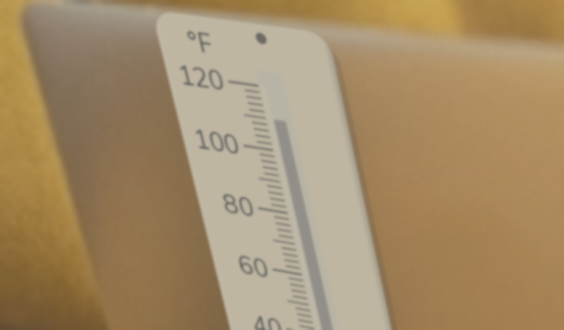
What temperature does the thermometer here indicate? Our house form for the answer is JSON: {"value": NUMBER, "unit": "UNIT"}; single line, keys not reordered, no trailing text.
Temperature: {"value": 110, "unit": "°F"}
